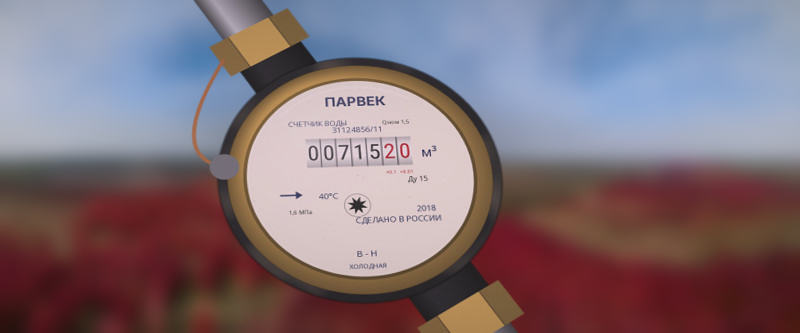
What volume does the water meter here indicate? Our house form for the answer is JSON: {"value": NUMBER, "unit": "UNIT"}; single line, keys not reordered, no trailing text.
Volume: {"value": 715.20, "unit": "m³"}
